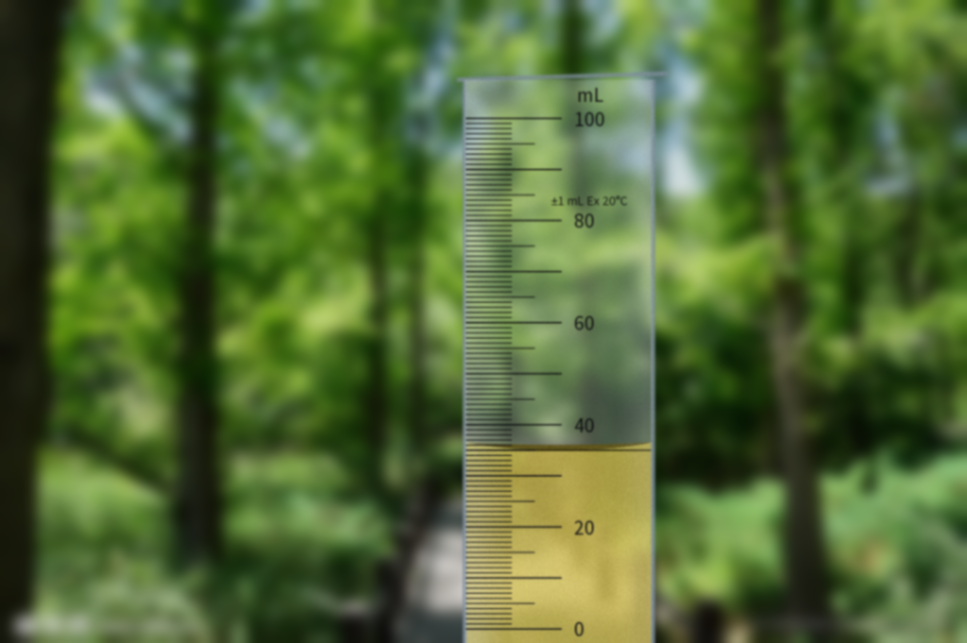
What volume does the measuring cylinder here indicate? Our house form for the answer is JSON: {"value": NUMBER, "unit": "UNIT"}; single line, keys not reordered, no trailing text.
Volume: {"value": 35, "unit": "mL"}
